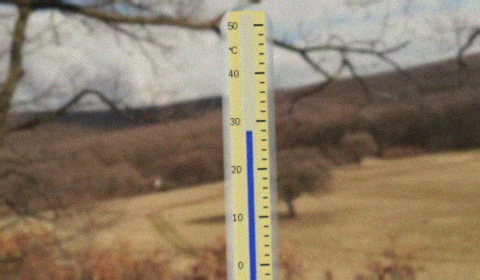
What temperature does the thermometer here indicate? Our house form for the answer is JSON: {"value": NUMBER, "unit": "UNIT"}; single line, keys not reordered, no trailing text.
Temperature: {"value": 28, "unit": "°C"}
